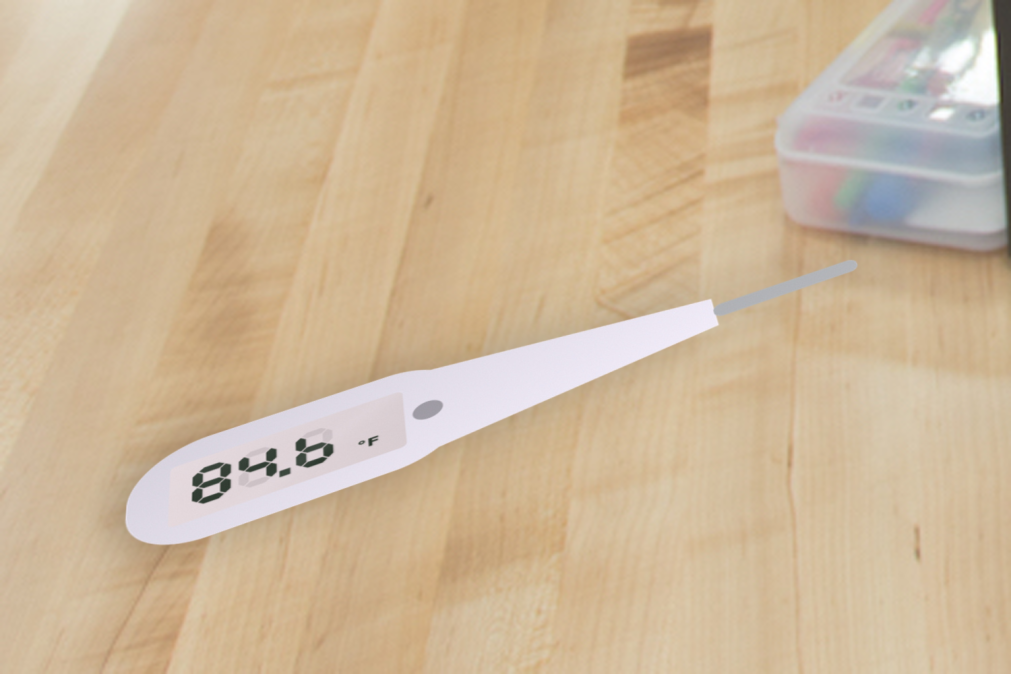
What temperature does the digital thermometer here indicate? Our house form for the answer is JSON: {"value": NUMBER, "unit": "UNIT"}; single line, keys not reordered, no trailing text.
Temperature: {"value": 84.6, "unit": "°F"}
